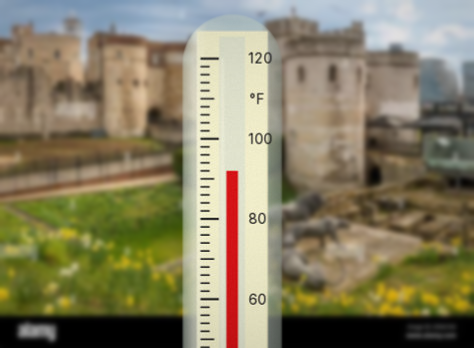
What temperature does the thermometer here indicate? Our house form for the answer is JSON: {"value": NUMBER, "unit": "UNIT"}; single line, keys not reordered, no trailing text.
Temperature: {"value": 92, "unit": "°F"}
